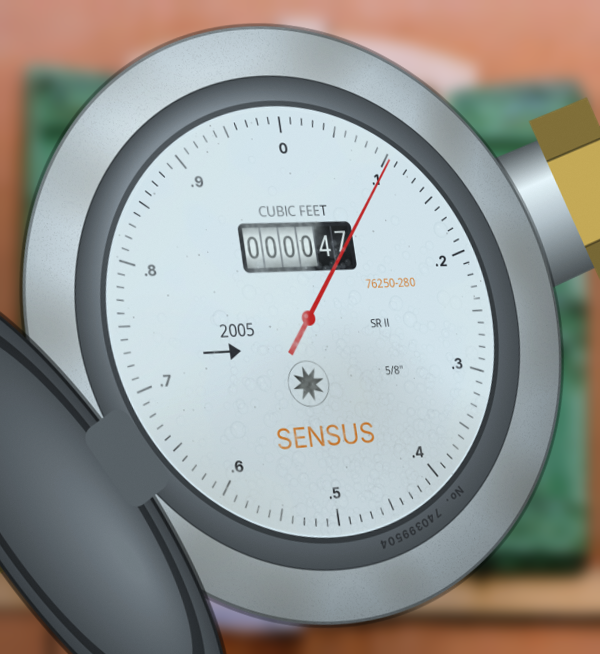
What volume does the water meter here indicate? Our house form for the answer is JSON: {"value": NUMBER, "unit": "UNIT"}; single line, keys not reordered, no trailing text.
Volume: {"value": 47.10, "unit": "ft³"}
